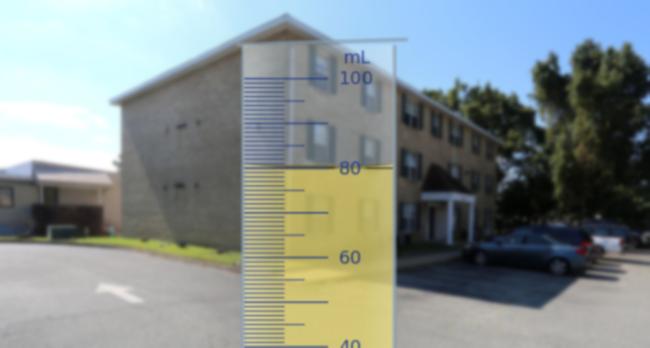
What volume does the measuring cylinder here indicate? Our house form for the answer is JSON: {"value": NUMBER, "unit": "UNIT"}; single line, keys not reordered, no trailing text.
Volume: {"value": 80, "unit": "mL"}
